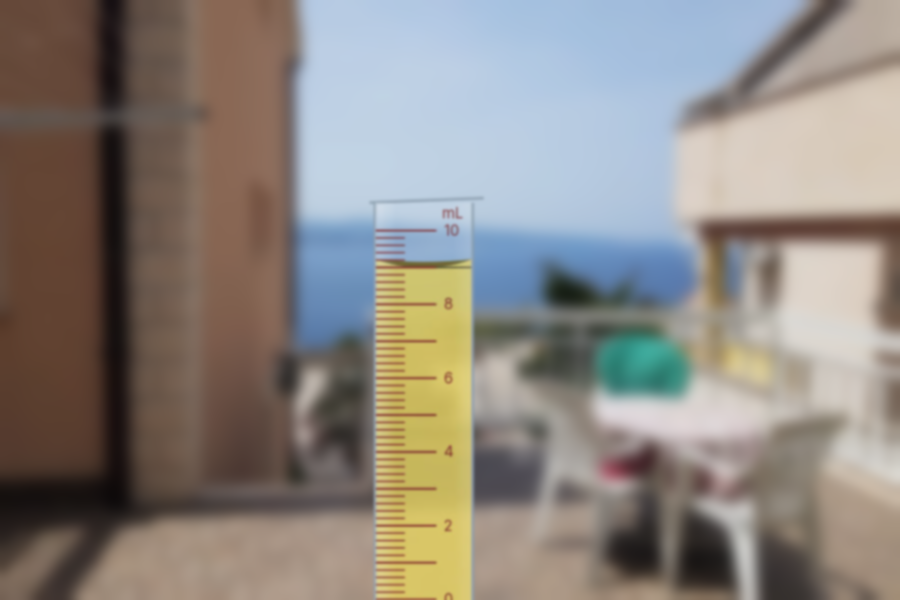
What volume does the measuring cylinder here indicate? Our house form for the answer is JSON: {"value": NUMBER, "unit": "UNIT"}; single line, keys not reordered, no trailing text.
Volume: {"value": 9, "unit": "mL"}
